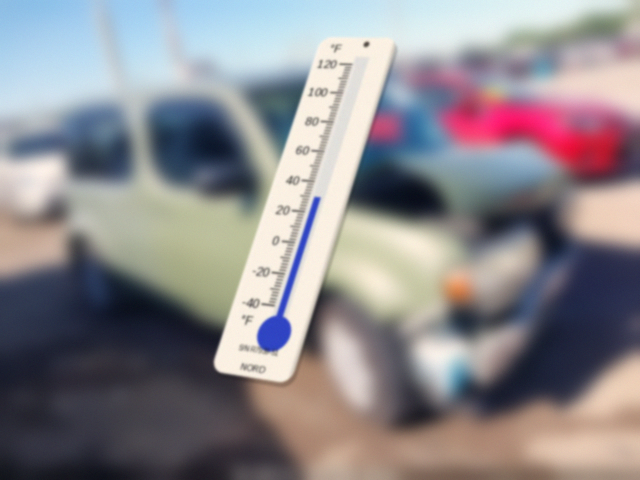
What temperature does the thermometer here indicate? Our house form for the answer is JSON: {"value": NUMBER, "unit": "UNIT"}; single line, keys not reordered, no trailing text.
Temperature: {"value": 30, "unit": "°F"}
